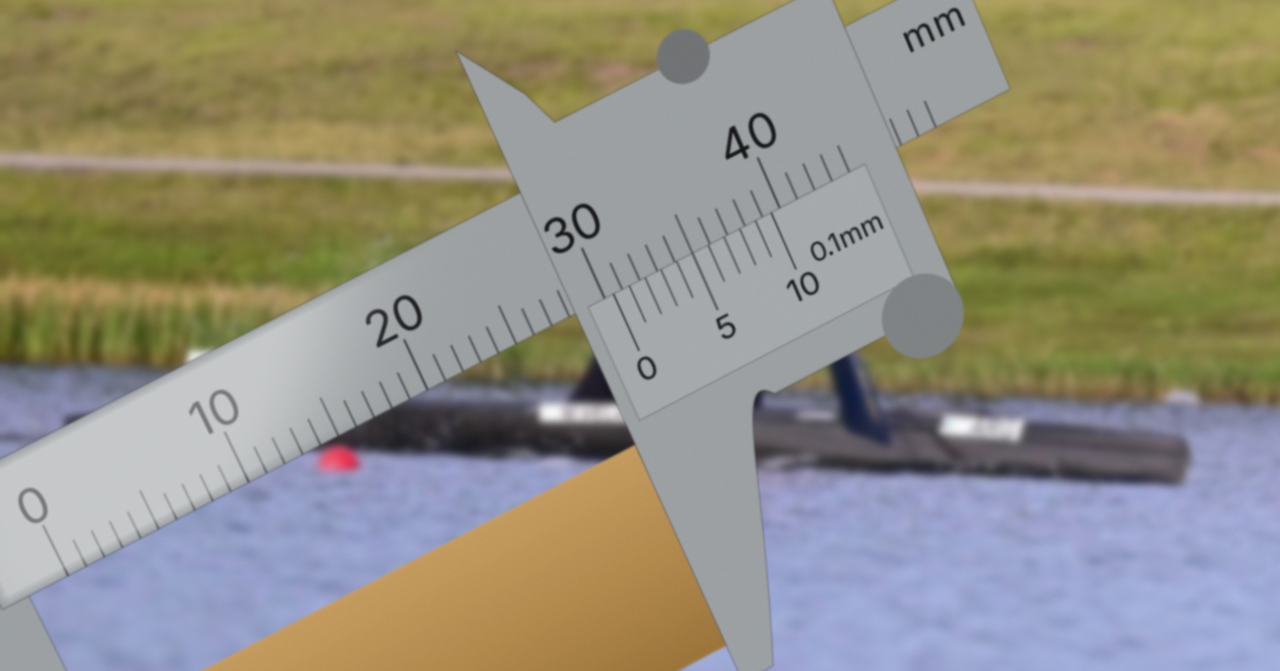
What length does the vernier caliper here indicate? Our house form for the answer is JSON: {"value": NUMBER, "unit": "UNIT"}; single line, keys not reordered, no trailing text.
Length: {"value": 30.5, "unit": "mm"}
